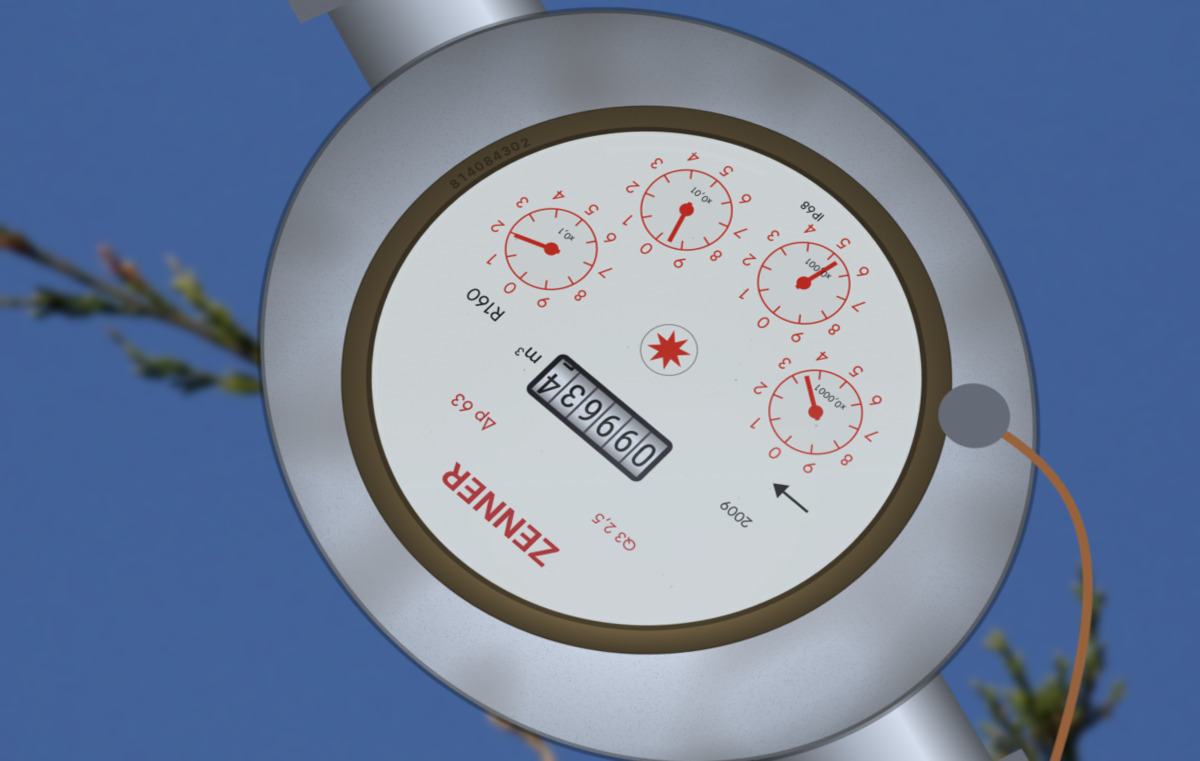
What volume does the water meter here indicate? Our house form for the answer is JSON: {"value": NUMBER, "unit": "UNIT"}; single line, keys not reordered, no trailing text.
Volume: {"value": 99634.1953, "unit": "m³"}
